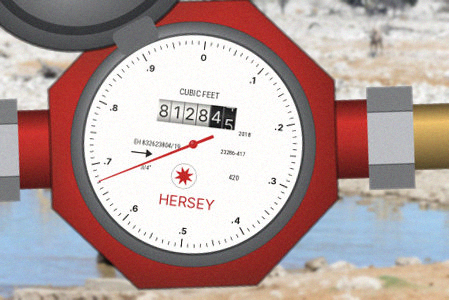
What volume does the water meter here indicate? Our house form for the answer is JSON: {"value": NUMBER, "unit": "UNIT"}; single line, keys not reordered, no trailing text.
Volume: {"value": 812844.67, "unit": "ft³"}
